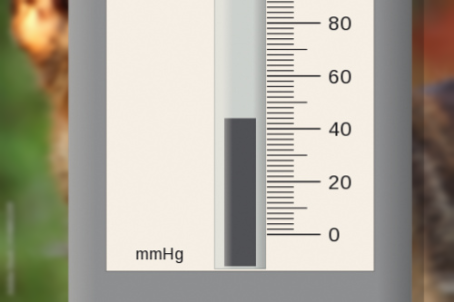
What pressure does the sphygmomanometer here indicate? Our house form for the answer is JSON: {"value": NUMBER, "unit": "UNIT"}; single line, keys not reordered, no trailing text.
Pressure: {"value": 44, "unit": "mmHg"}
